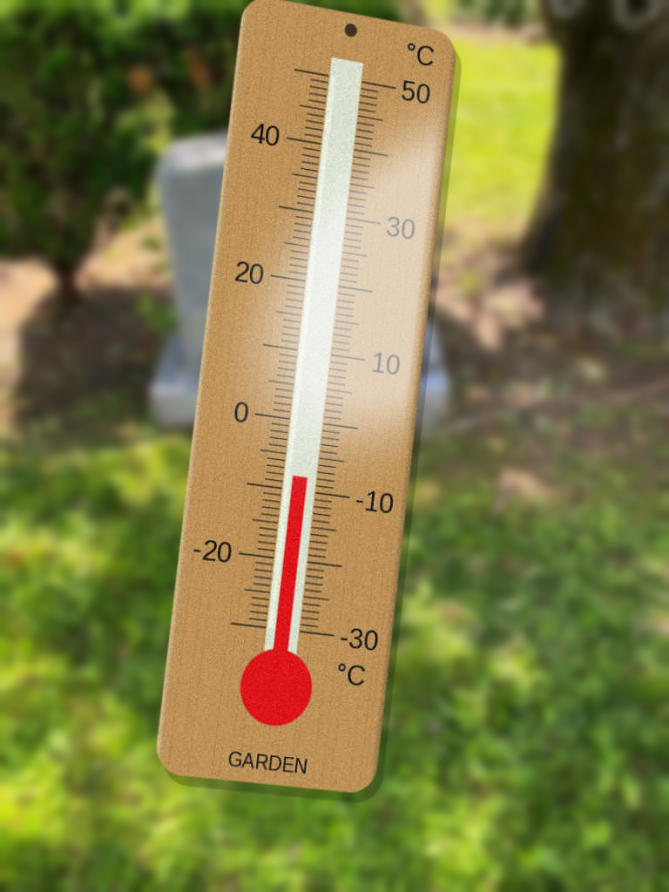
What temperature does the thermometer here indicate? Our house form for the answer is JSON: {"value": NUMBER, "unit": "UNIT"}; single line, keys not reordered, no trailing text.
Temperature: {"value": -8, "unit": "°C"}
